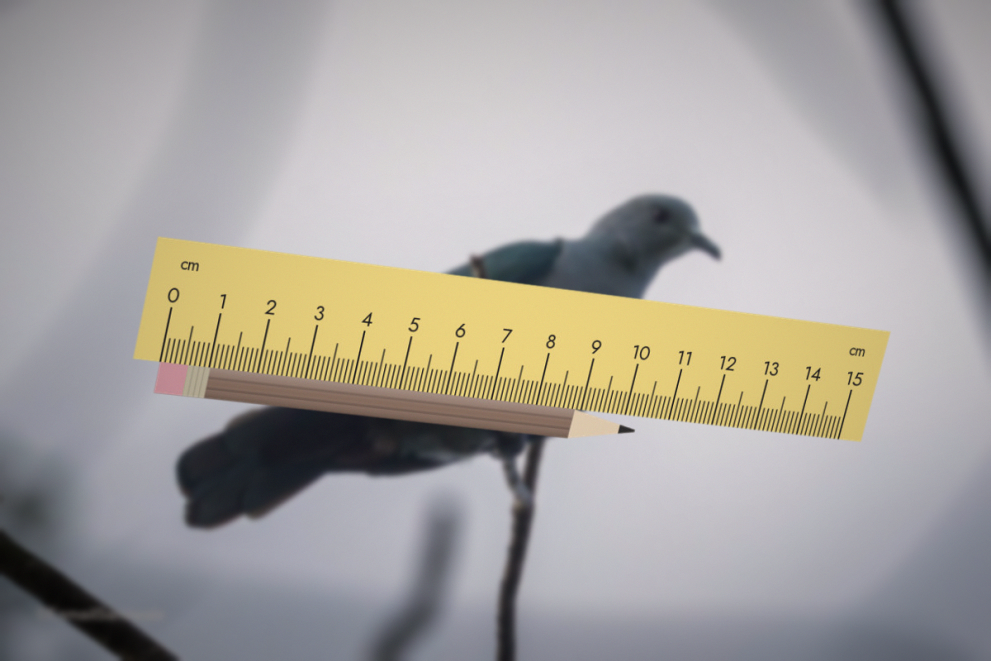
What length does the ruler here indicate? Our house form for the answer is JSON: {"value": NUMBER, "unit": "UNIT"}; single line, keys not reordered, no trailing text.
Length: {"value": 10.3, "unit": "cm"}
